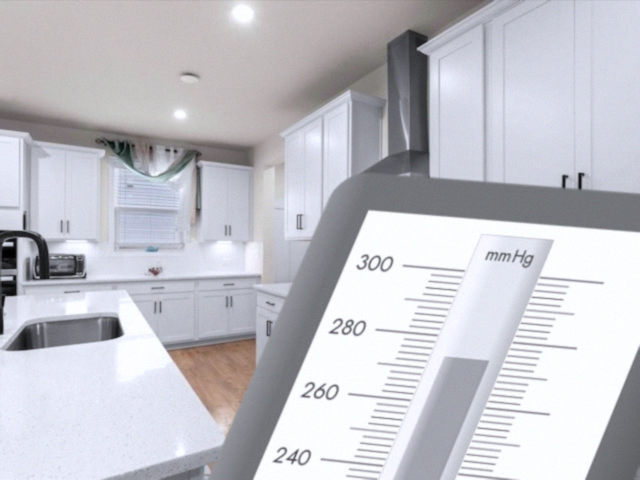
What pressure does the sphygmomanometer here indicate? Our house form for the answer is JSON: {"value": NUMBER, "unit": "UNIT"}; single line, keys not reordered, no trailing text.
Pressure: {"value": 274, "unit": "mmHg"}
